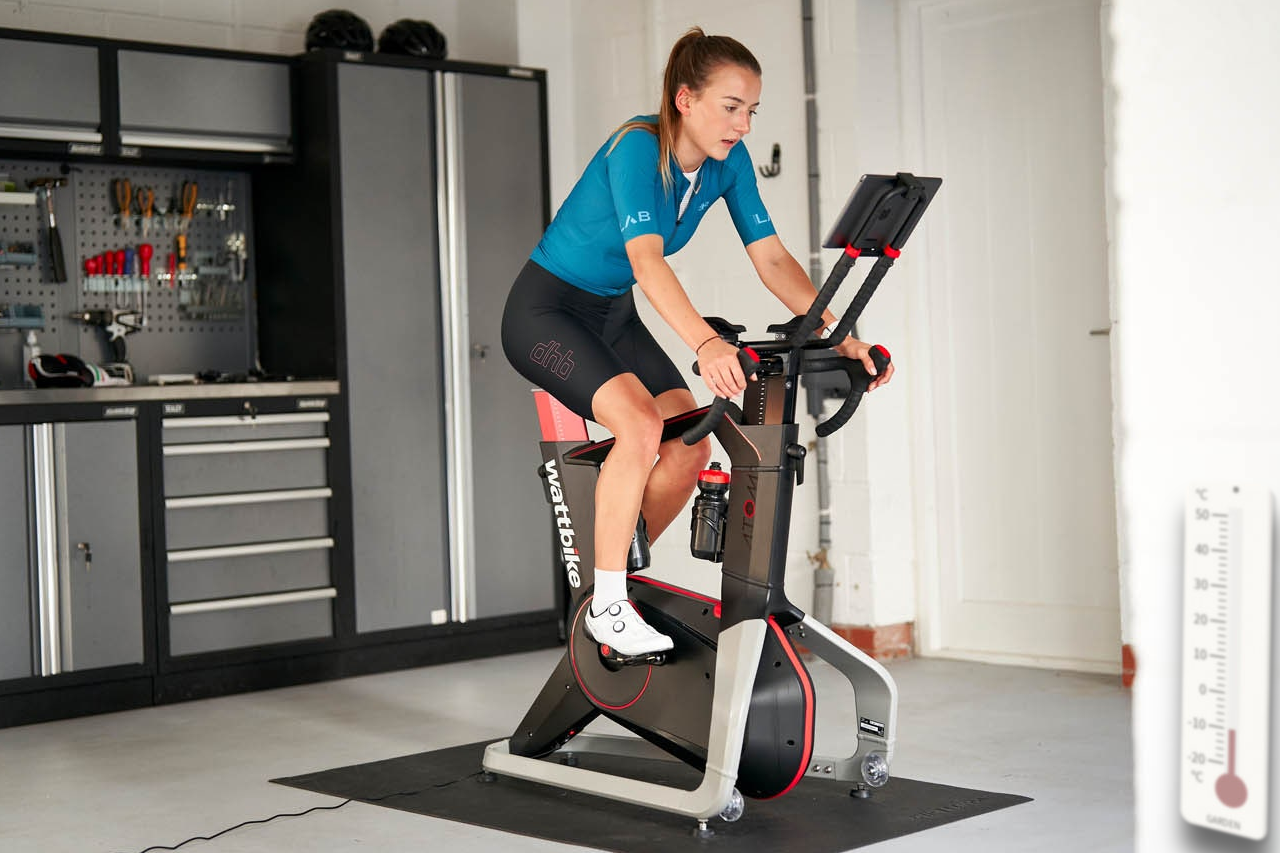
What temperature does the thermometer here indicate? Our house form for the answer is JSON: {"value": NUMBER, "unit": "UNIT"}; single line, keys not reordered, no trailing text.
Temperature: {"value": -10, "unit": "°C"}
